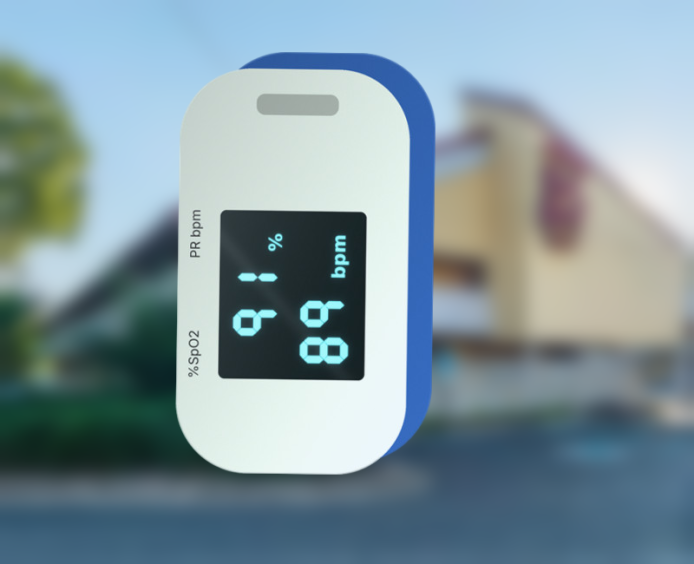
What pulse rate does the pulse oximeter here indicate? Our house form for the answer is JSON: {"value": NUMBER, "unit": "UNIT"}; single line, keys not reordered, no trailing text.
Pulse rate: {"value": 89, "unit": "bpm"}
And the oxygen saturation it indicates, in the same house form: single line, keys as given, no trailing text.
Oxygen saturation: {"value": 91, "unit": "%"}
